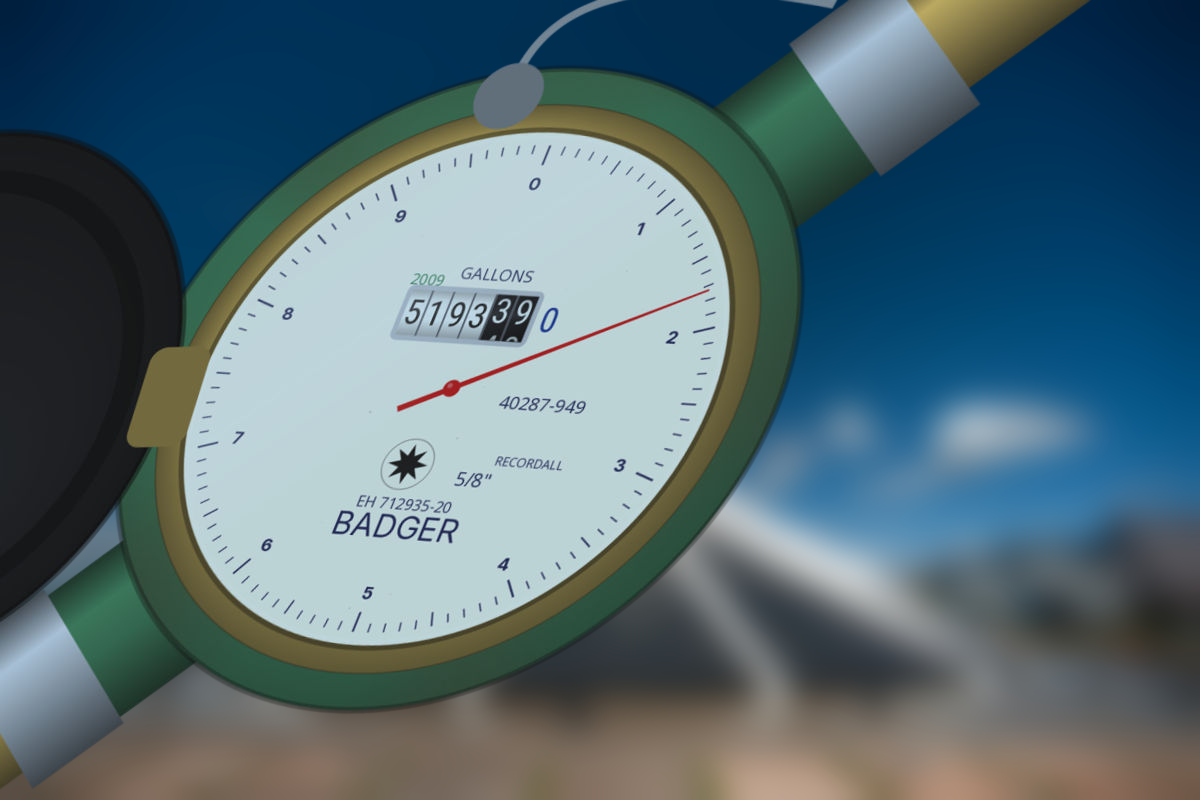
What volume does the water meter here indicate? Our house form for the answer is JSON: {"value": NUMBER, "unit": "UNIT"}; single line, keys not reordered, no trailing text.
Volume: {"value": 5193391.7, "unit": "gal"}
